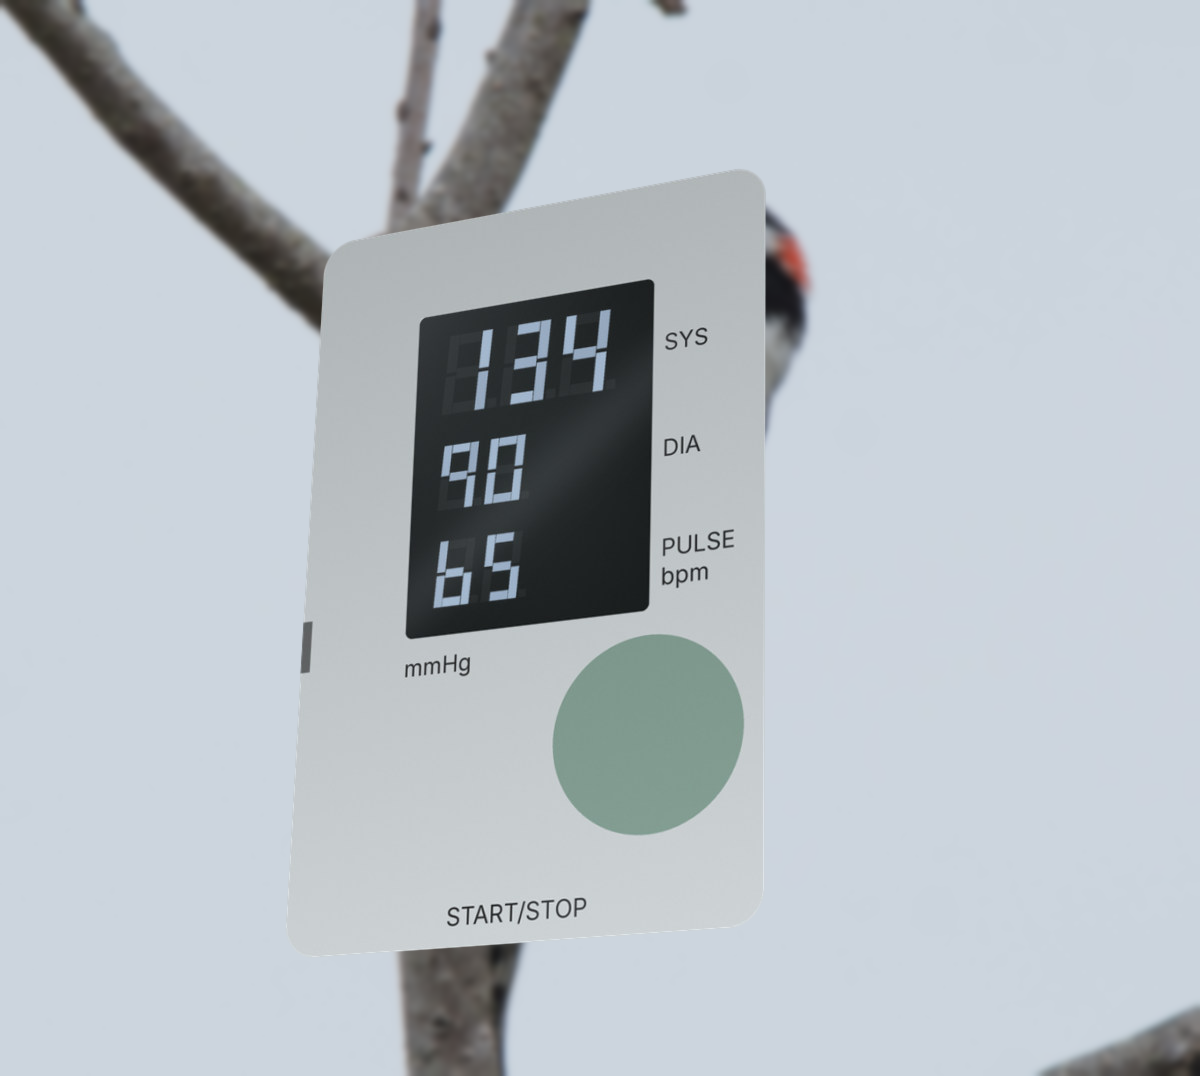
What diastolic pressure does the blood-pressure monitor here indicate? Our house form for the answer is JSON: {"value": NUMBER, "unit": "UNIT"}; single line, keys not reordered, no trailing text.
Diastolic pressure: {"value": 90, "unit": "mmHg"}
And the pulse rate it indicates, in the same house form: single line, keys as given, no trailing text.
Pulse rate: {"value": 65, "unit": "bpm"}
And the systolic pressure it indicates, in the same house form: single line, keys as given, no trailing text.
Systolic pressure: {"value": 134, "unit": "mmHg"}
